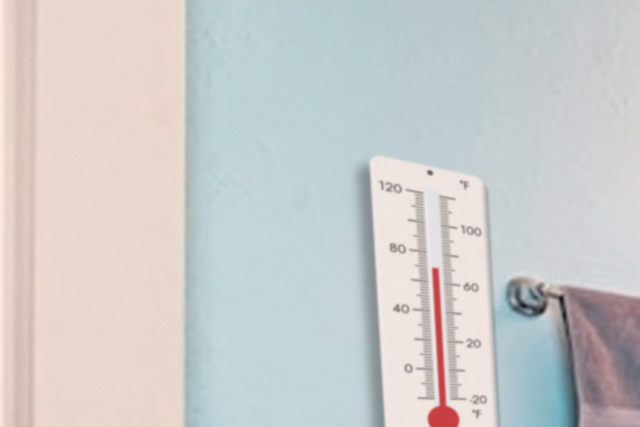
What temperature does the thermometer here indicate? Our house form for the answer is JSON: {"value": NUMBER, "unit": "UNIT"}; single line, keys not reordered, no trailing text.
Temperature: {"value": 70, "unit": "°F"}
